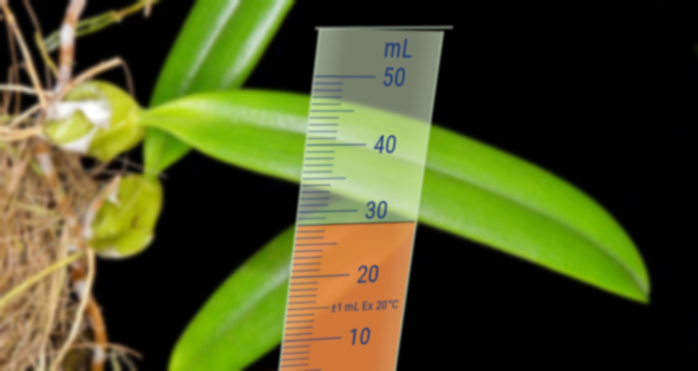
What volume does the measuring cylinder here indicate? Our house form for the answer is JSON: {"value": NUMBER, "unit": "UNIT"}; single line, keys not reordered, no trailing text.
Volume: {"value": 28, "unit": "mL"}
